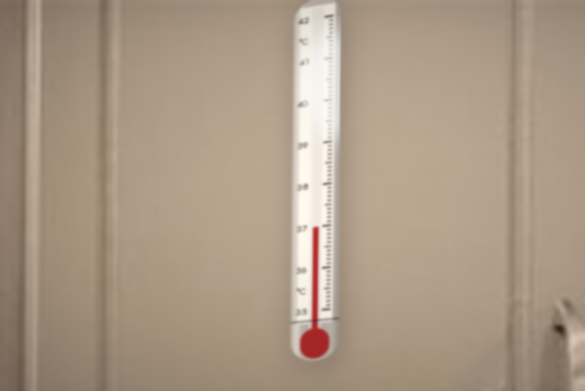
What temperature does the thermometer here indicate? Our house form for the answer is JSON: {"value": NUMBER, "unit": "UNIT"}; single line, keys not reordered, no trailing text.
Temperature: {"value": 37, "unit": "°C"}
